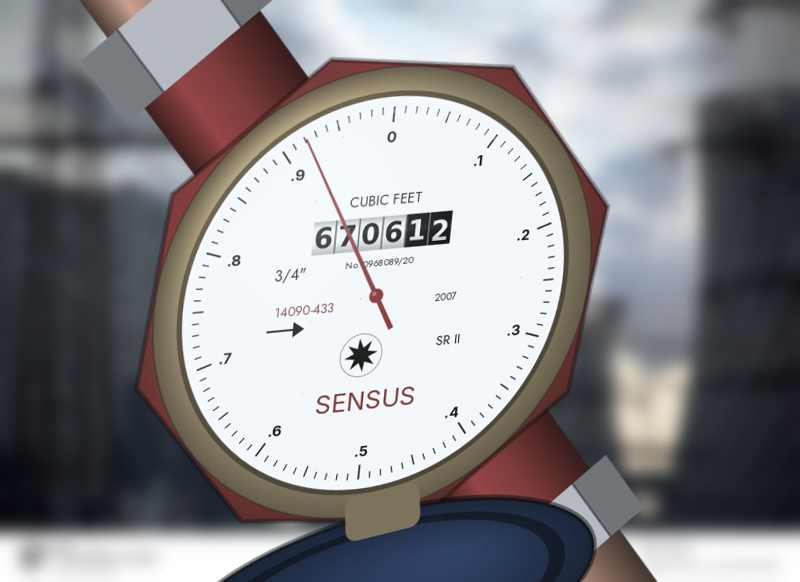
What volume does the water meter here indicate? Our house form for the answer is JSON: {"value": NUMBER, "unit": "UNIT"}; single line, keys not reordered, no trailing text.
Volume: {"value": 670611.92, "unit": "ft³"}
